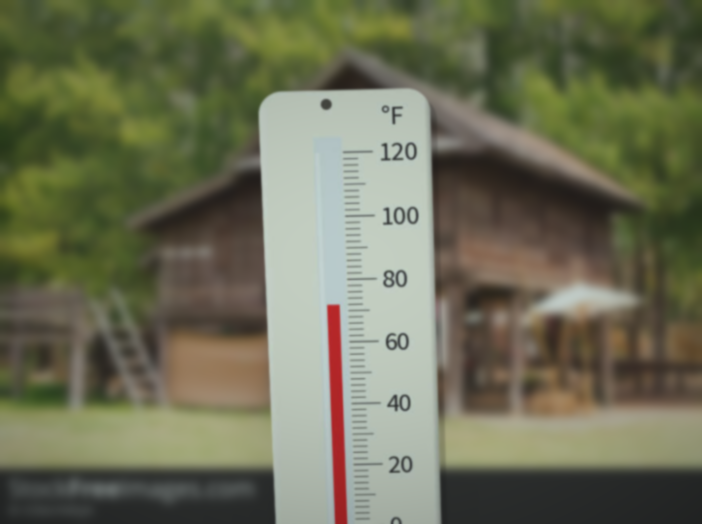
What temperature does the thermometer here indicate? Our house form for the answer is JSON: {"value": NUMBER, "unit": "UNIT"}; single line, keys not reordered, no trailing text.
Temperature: {"value": 72, "unit": "°F"}
